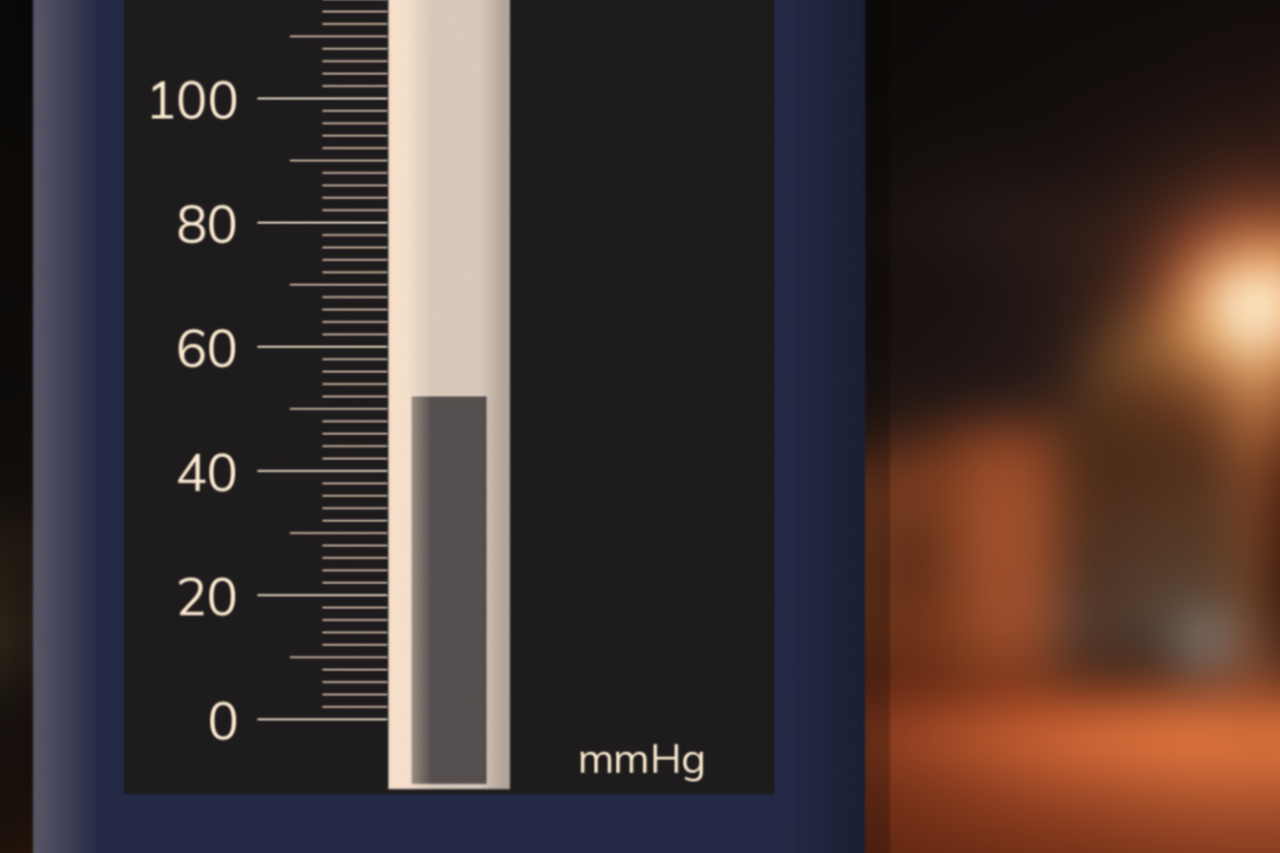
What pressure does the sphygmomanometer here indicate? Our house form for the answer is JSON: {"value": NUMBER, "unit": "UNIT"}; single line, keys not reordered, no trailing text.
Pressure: {"value": 52, "unit": "mmHg"}
